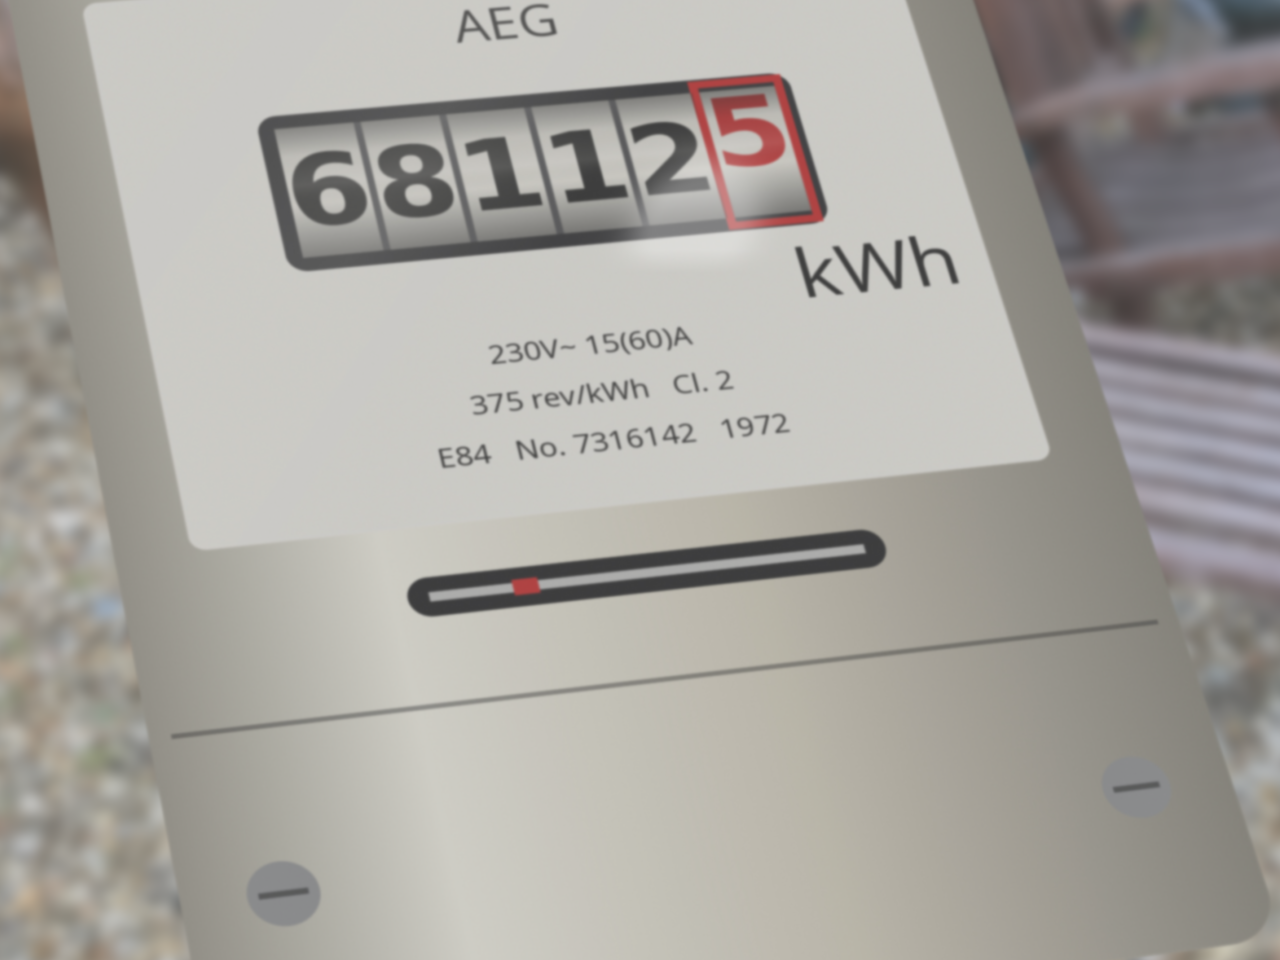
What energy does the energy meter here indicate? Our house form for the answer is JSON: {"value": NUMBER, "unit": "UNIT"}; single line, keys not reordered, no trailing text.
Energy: {"value": 68112.5, "unit": "kWh"}
